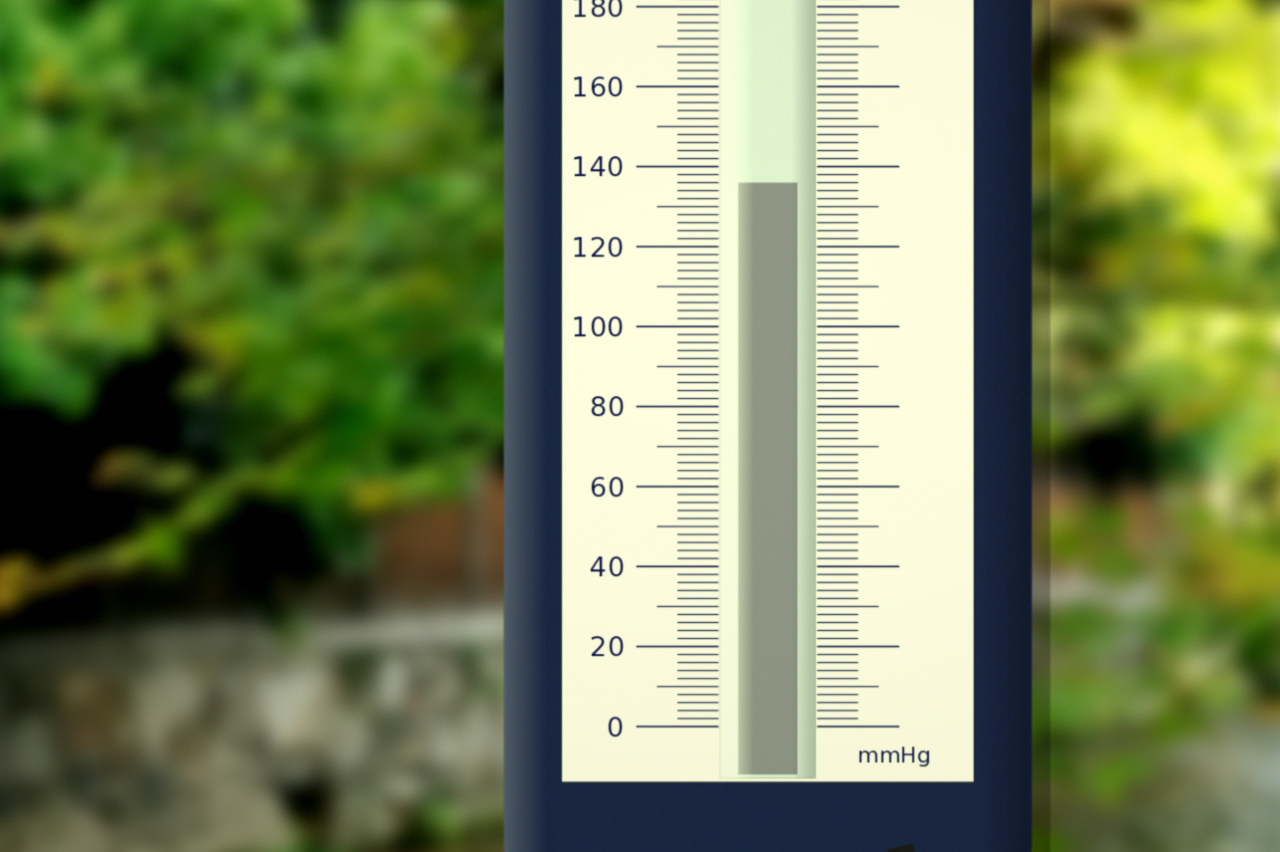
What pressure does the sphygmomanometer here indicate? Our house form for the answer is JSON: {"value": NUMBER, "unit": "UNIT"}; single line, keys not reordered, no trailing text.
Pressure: {"value": 136, "unit": "mmHg"}
